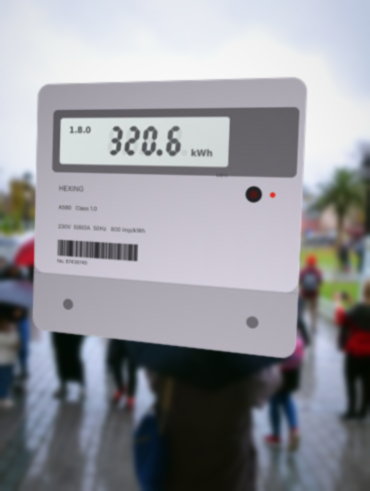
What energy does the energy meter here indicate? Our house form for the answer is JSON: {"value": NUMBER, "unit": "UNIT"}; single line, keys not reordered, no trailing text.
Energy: {"value": 320.6, "unit": "kWh"}
